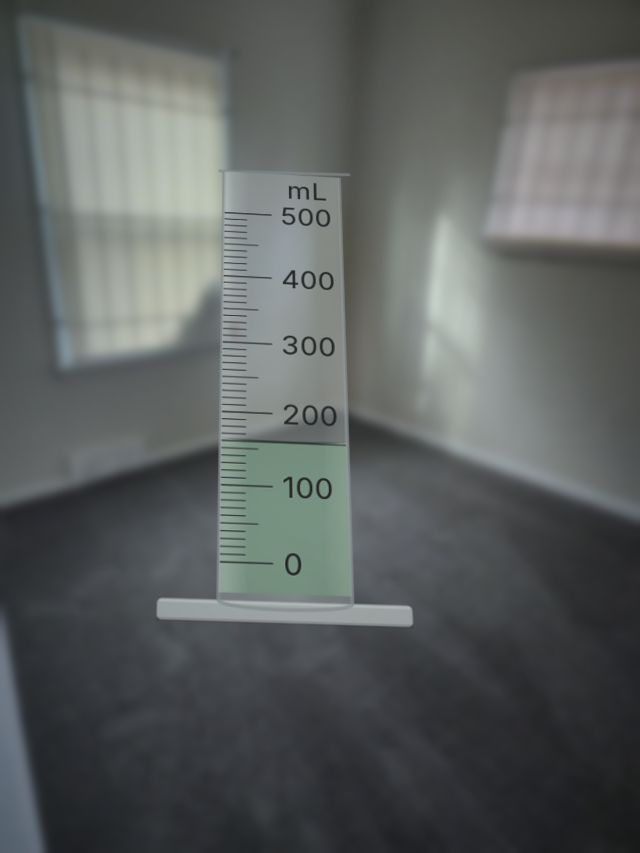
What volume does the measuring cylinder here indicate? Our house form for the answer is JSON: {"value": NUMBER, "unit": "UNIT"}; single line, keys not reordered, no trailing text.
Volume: {"value": 160, "unit": "mL"}
